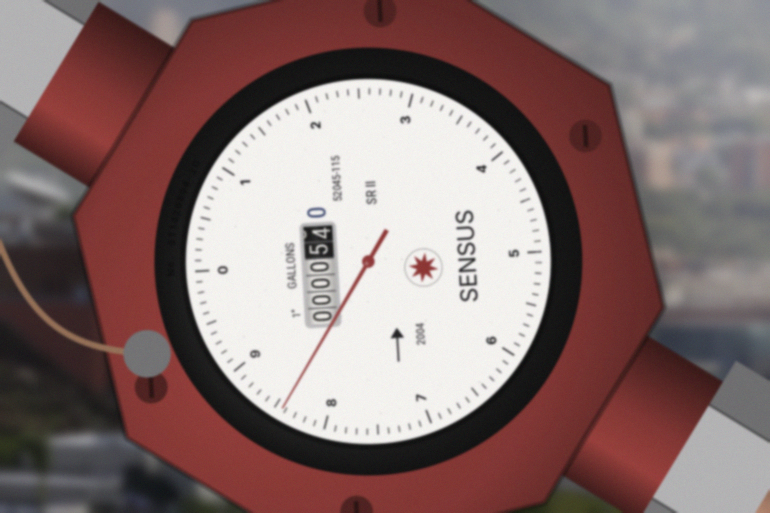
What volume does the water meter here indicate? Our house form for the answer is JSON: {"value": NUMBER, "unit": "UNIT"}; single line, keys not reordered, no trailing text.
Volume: {"value": 538.4, "unit": "gal"}
